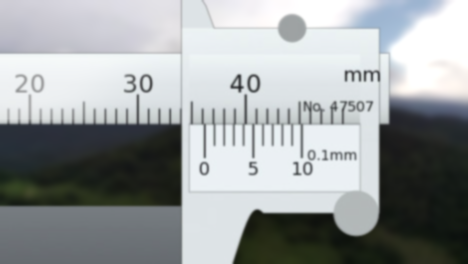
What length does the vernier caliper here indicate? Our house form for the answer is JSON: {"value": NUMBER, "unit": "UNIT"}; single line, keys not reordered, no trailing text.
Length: {"value": 36.2, "unit": "mm"}
